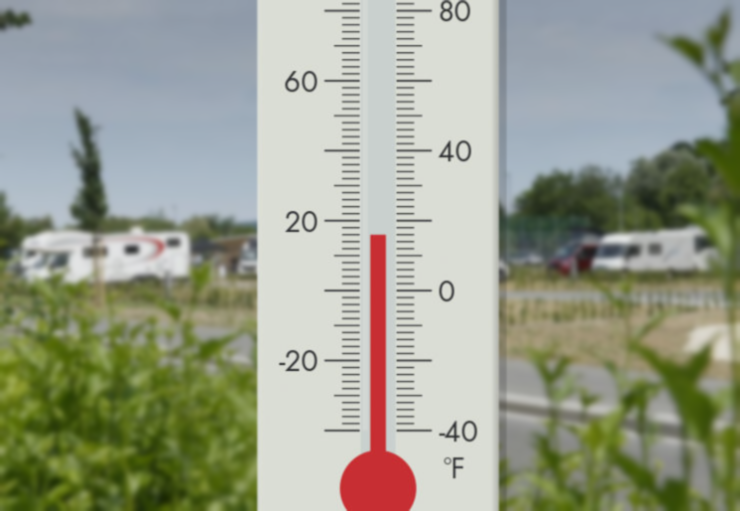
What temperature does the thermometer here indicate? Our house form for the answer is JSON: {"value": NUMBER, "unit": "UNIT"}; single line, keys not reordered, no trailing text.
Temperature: {"value": 16, "unit": "°F"}
